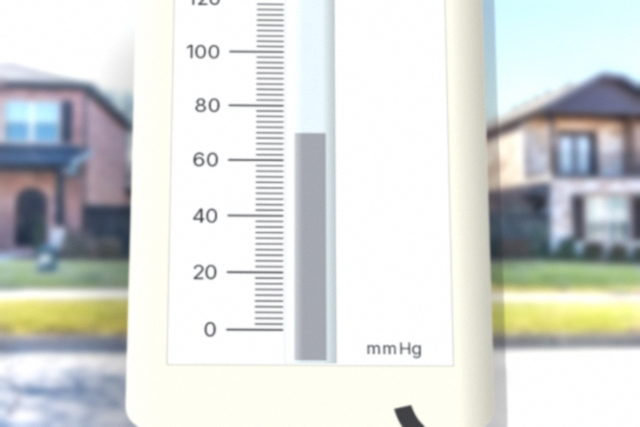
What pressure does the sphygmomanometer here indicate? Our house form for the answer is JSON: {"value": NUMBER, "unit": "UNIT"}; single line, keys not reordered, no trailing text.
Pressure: {"value": 70, "unit": "mmHg"}
